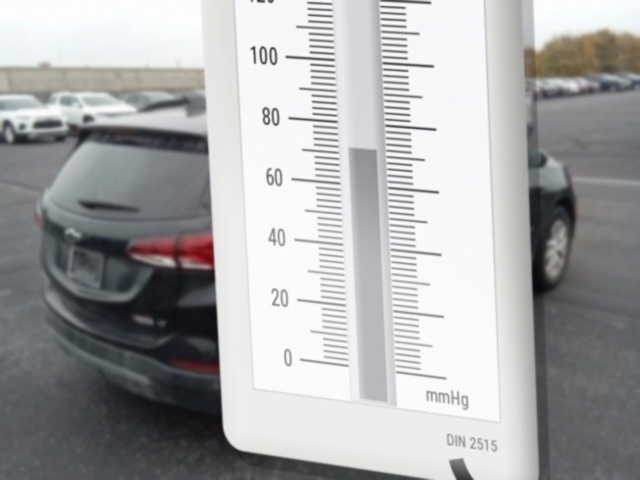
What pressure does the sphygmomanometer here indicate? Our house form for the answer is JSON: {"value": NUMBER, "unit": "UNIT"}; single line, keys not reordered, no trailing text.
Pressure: {"value": 72, "unit": "mmHg"}
